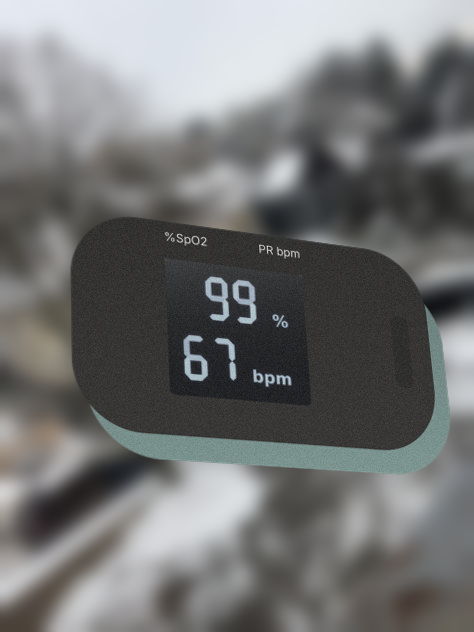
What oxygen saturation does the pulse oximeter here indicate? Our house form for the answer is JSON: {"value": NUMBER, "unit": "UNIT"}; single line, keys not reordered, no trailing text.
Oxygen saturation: {"value": 99, "unit": "%"}
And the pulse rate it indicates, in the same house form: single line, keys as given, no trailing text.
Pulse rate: {"value": 67, "unit": "bpm"}
